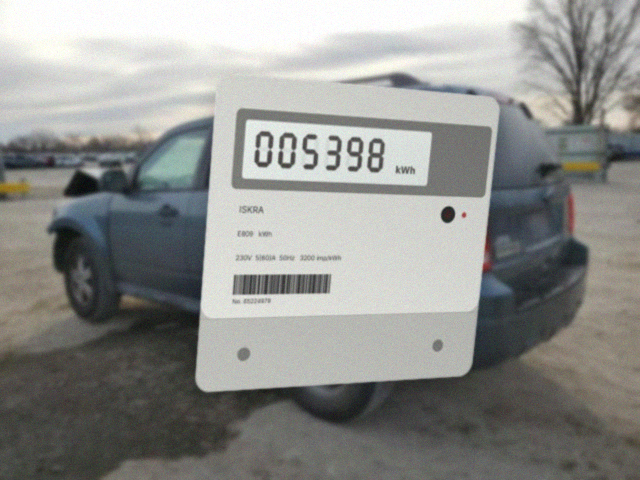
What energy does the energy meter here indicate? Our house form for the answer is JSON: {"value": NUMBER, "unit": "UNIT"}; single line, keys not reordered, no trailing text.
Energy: {"value": 5398, "unit": "kWh"}
